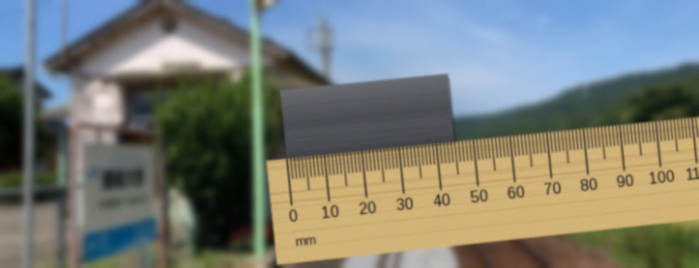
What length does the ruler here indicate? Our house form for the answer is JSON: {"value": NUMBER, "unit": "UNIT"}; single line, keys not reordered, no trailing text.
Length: {"value": 45, "unit": "mm"}
